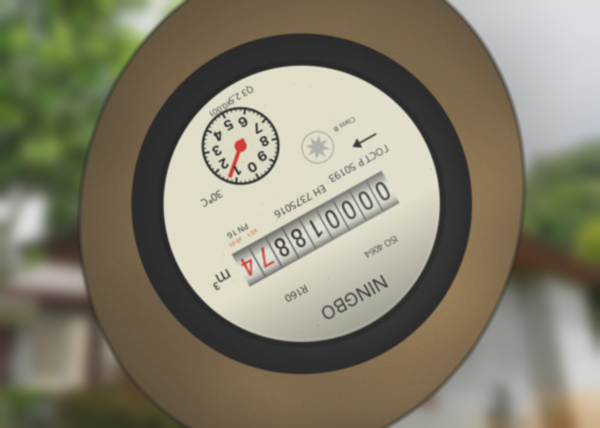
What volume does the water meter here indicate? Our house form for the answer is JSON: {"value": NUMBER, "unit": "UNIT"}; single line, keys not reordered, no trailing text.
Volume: {"value": 188.741, "unit": "m³"}
